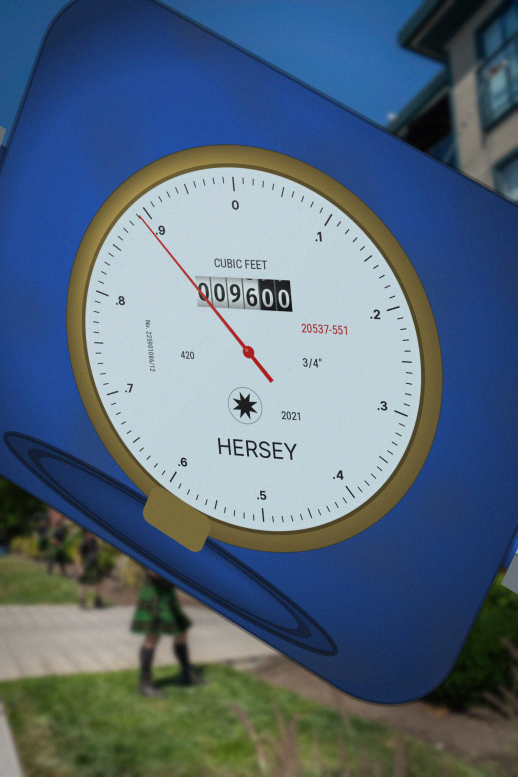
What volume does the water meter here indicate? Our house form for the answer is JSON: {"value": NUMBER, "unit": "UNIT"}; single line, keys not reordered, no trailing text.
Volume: {"value": 9599.89, "unit": "ft³"}
